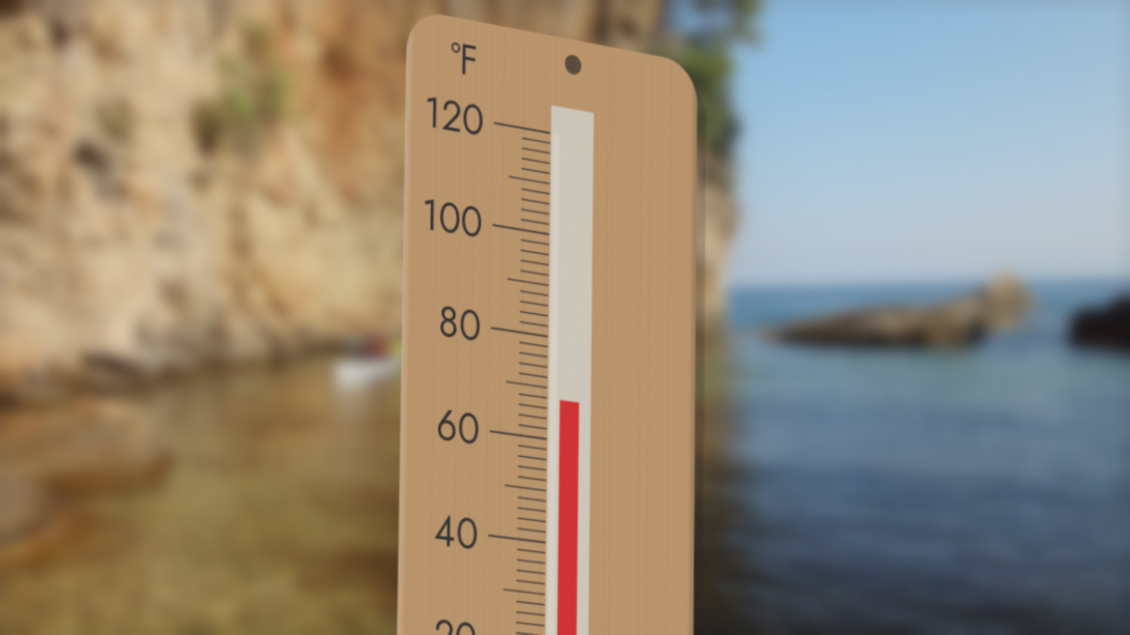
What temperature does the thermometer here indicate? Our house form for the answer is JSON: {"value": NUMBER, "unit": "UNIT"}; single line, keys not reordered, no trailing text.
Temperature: {"value": 68, "unit": "°F"}
